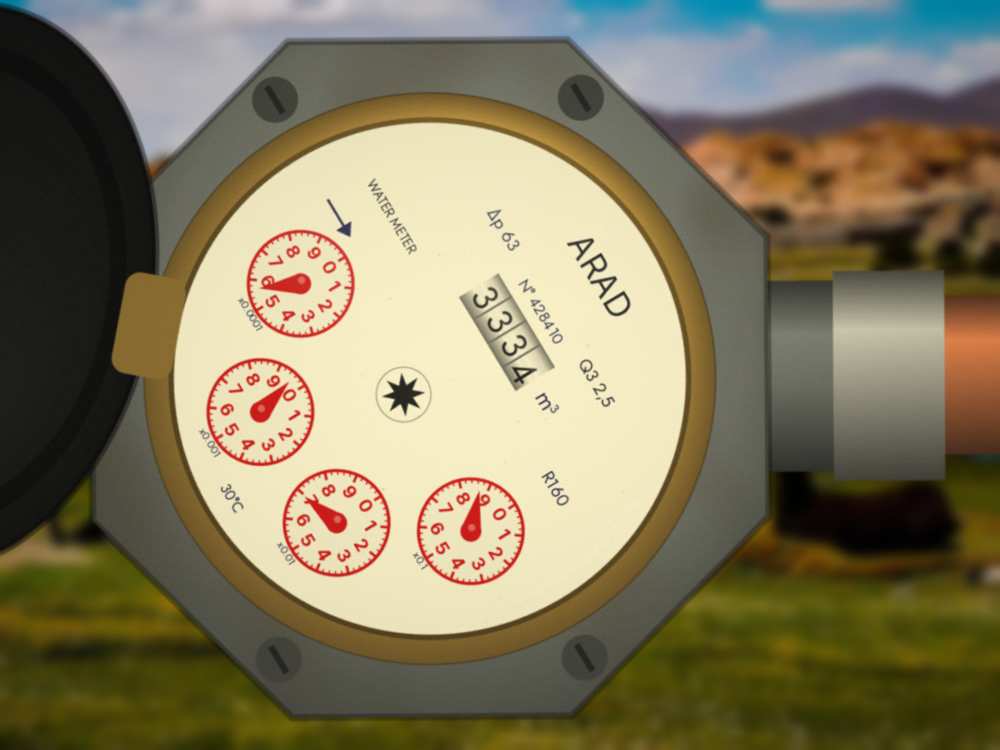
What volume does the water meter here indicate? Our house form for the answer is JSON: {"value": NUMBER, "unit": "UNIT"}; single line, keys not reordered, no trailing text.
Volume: {"value": 3333.8695, "unit": "m³"}
